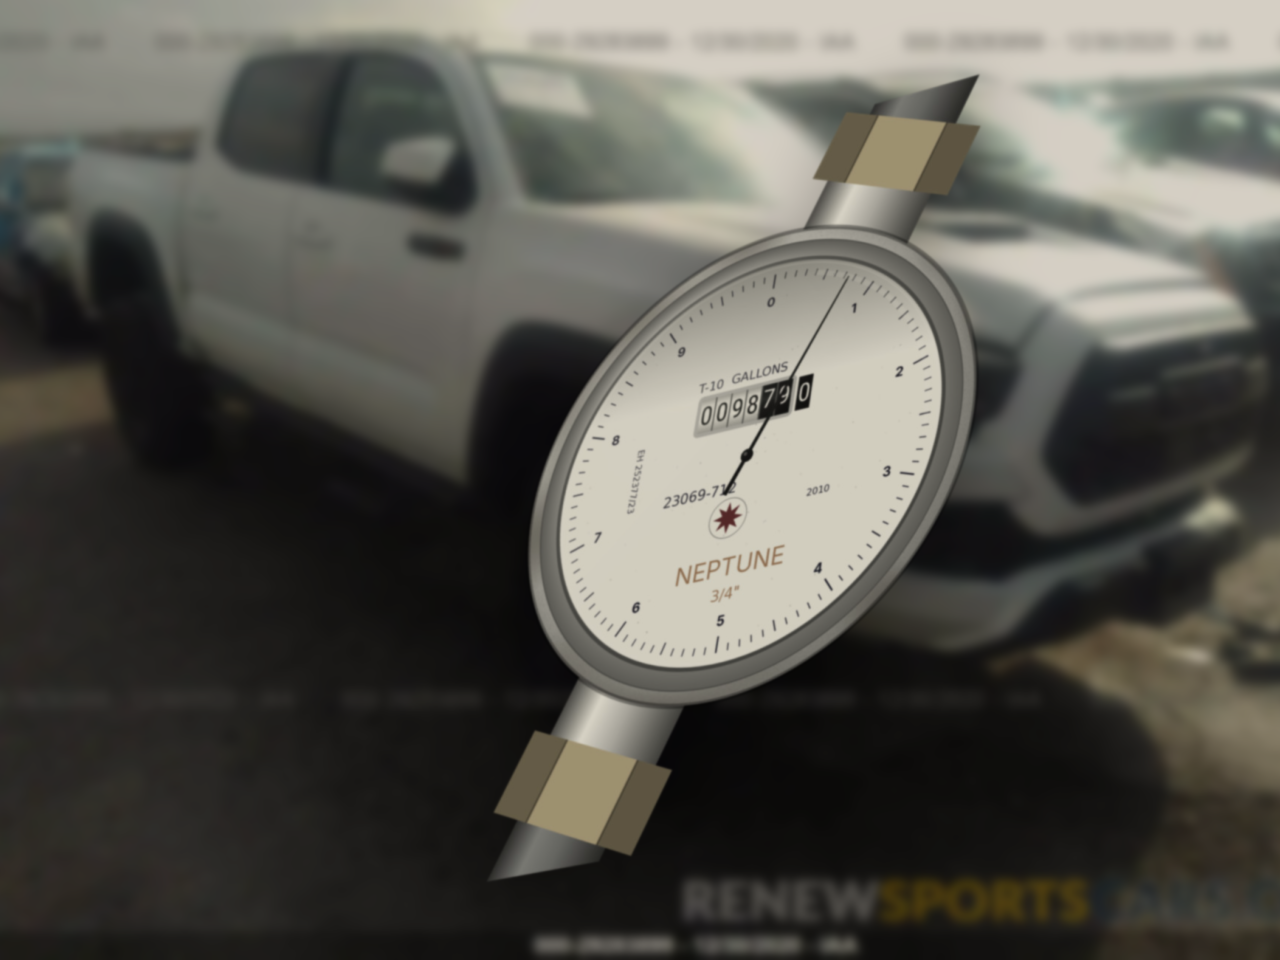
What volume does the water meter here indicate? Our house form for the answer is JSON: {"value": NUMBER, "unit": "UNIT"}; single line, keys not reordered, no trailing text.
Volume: {"value": 98790.7, "unit": "gal"}
